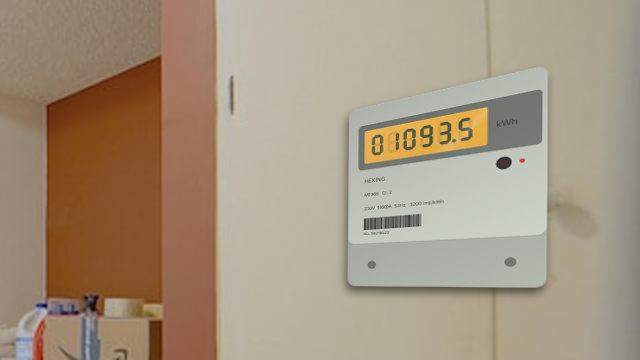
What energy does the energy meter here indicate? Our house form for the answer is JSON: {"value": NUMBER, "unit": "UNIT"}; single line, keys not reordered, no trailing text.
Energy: {"value": 1093.5, "unit": "kWh"}
